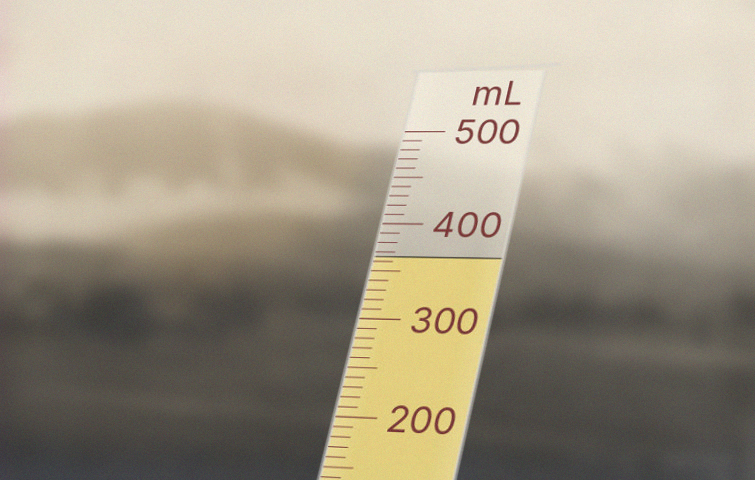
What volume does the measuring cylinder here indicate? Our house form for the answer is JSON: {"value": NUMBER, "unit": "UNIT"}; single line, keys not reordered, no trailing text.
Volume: {"value": 365, "unit": "mL"}
